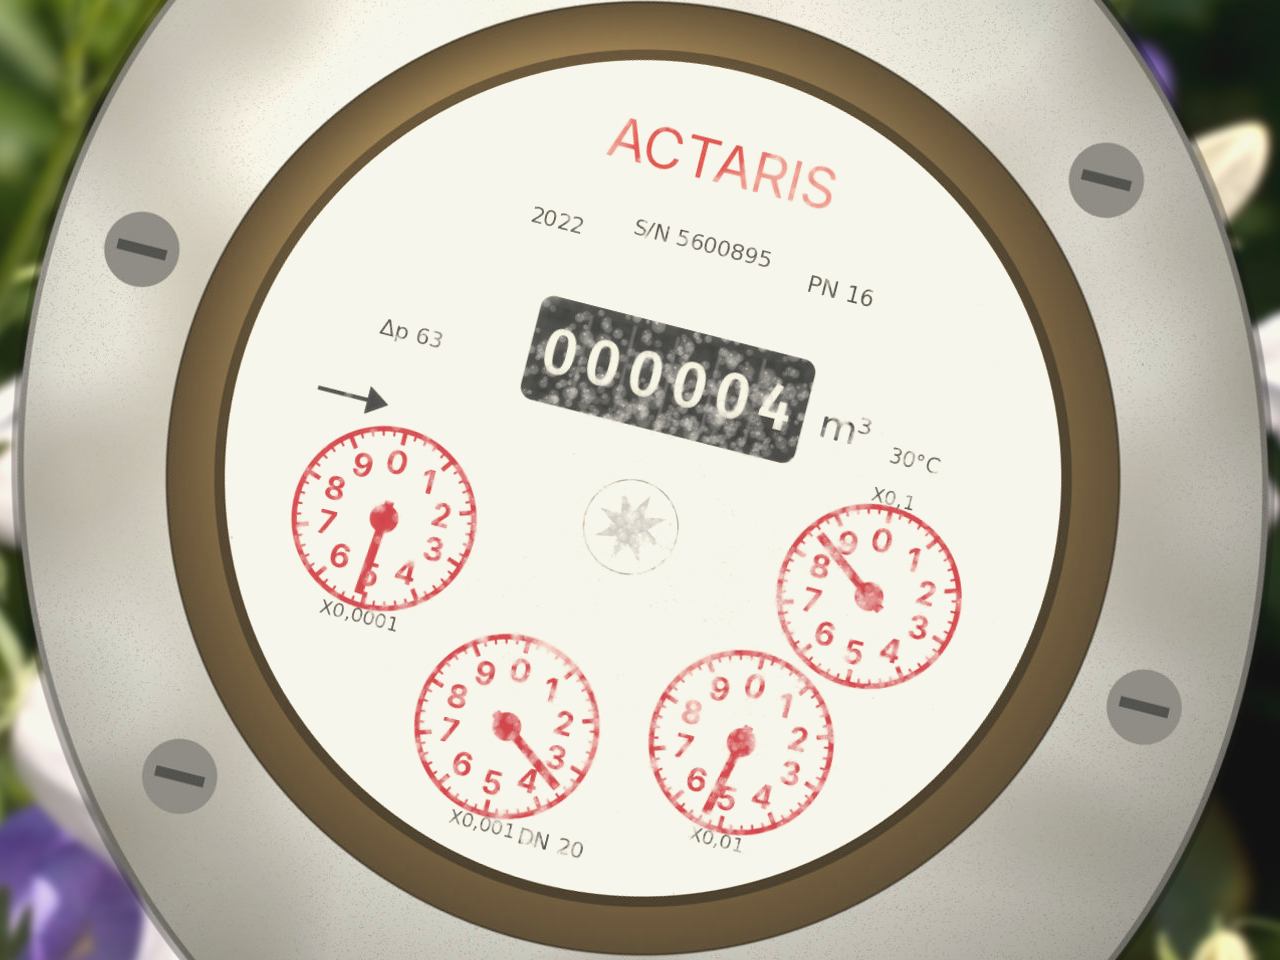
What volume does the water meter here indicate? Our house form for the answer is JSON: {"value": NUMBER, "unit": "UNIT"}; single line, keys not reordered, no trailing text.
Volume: {"value": 4.8535, "unit": "m³"}
